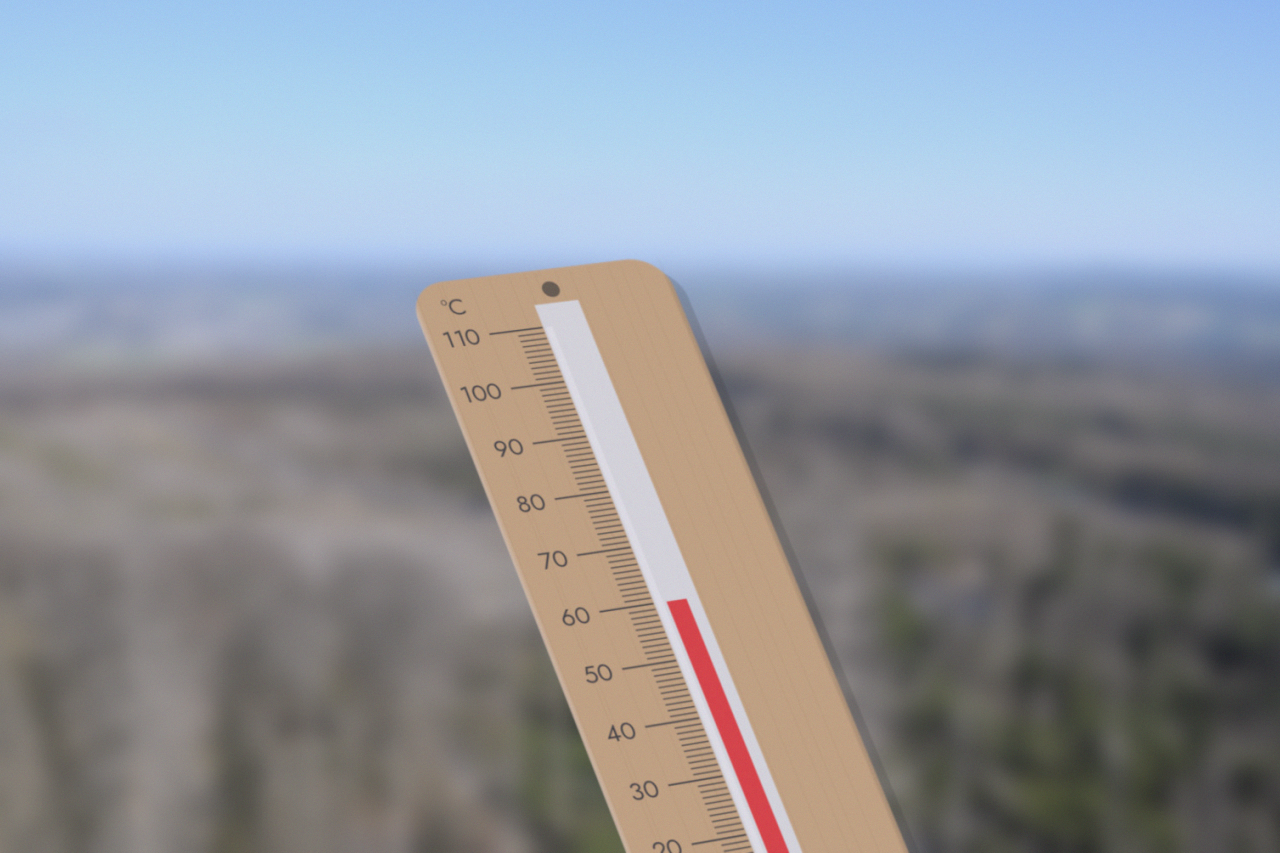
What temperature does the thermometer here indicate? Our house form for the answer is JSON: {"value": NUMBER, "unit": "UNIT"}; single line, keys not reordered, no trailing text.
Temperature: {"value": 60, "unit": "°C"}
